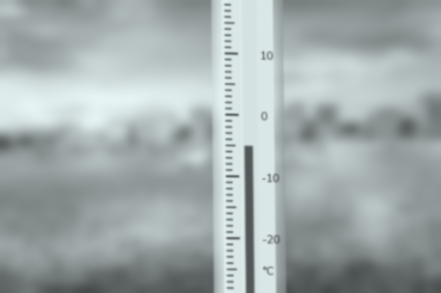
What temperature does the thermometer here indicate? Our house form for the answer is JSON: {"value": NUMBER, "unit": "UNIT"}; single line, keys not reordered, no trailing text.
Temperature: {"value": -5, "unit": "°C"}
